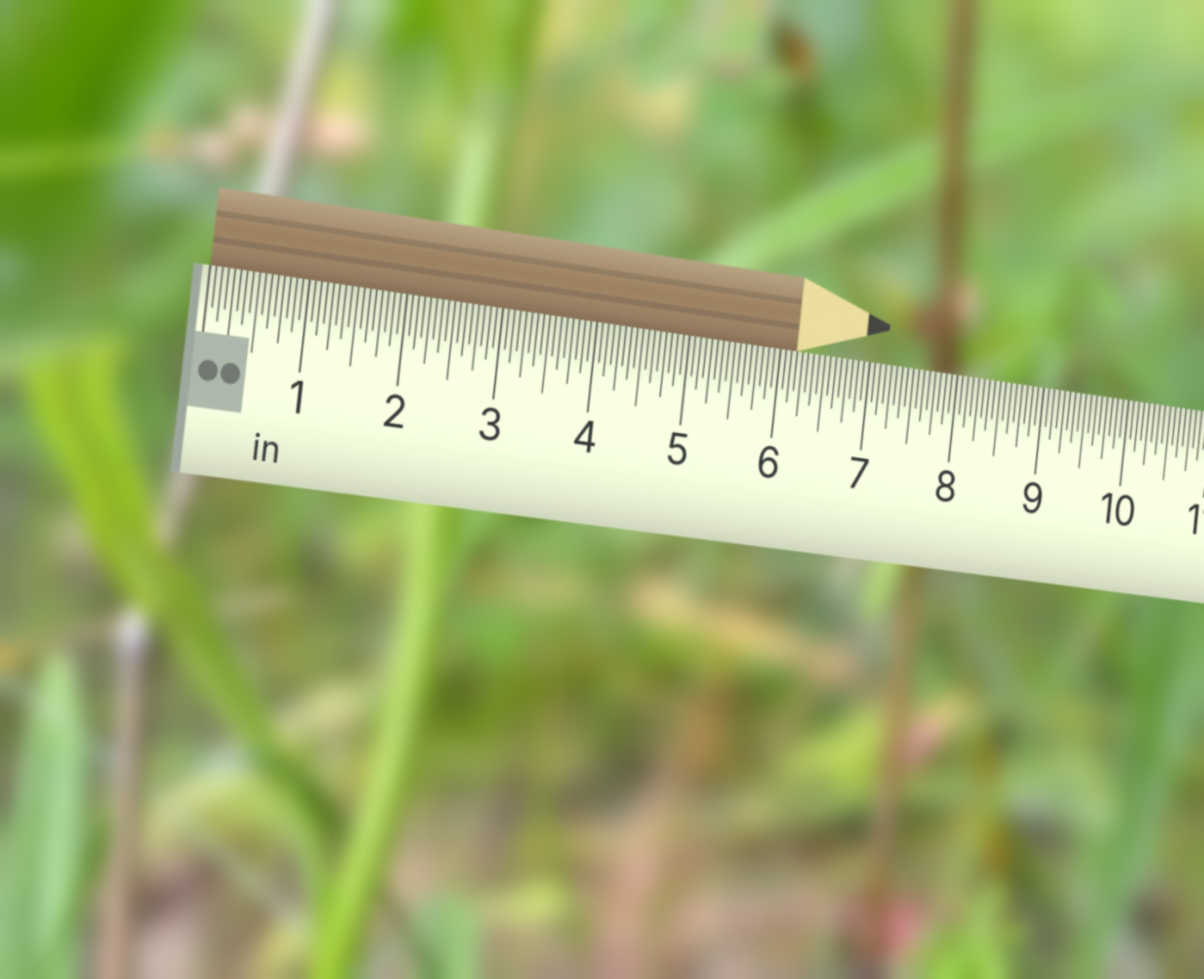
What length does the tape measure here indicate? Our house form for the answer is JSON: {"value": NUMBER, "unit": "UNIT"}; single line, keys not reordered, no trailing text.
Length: {"value": 7.1875, "unit": "in"}
